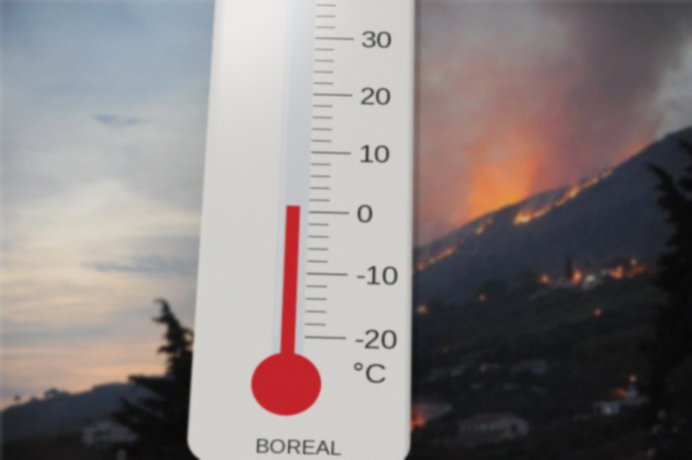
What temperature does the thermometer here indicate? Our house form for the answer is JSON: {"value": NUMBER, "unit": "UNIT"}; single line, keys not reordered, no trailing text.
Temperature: {"value": 1, "unit": "°C"}
